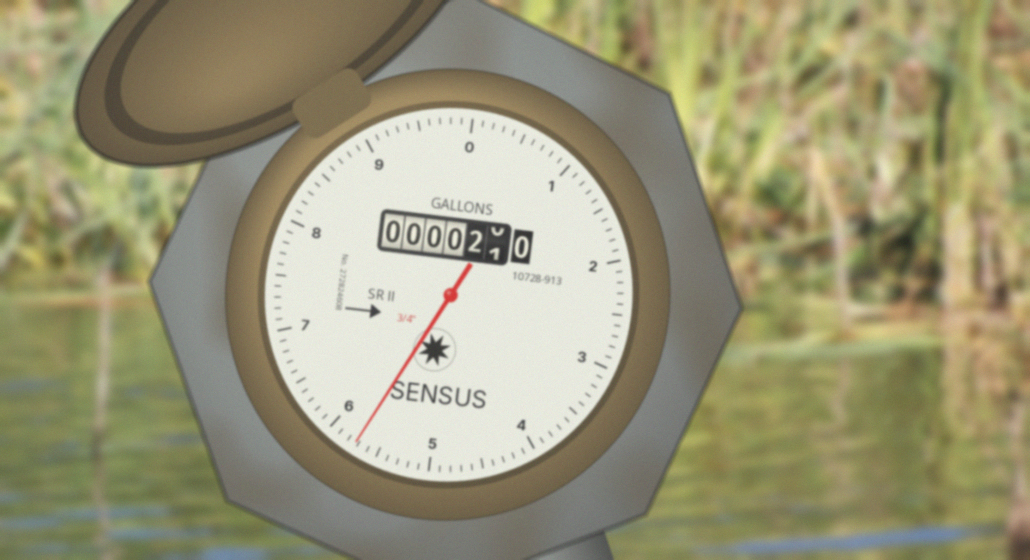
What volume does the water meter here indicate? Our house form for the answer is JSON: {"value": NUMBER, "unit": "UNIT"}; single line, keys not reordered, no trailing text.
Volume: {"value": 205.7, "unit": "gal"}
